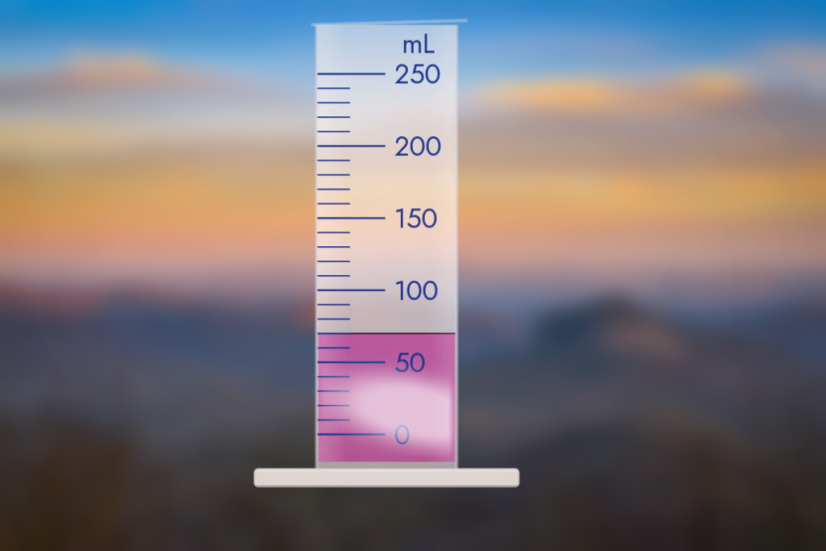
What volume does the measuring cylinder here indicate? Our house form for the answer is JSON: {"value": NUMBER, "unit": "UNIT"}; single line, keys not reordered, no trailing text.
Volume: {"value": 70, "unit": "mL"}
